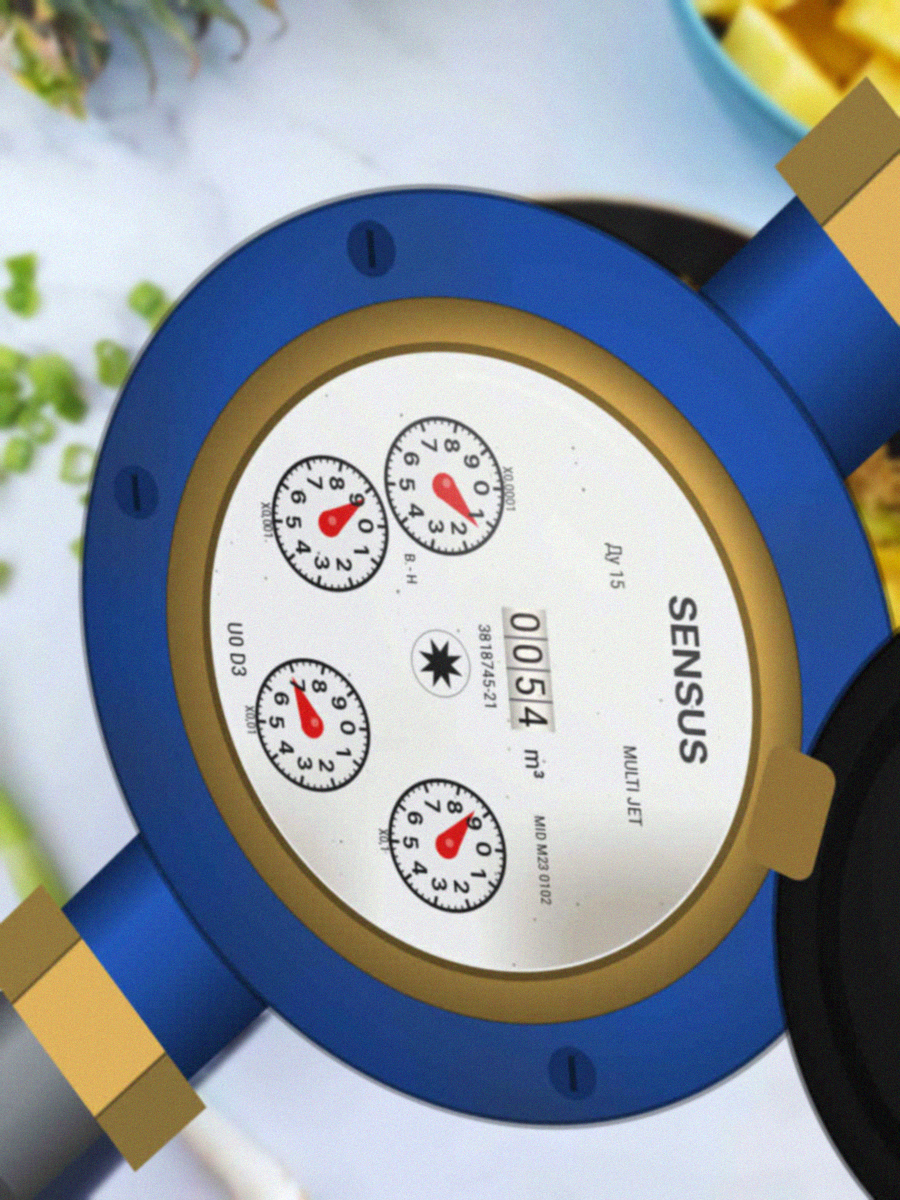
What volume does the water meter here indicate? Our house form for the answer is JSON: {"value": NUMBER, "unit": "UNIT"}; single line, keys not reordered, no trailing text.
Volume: {"value": 54.8691, "unit": "m³"}
